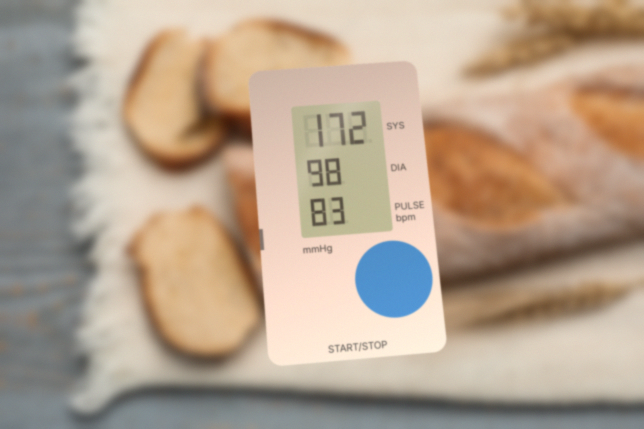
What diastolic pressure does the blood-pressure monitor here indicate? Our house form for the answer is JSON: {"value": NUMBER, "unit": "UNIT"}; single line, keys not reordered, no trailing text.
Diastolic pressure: {"value": 98, "unit": "mmHg"}
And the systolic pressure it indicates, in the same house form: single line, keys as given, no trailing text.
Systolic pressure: {"value": 172, "unit": "mmHg"}
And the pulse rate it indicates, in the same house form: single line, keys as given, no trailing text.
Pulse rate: {"value": 83, "unit": "bpm"}
